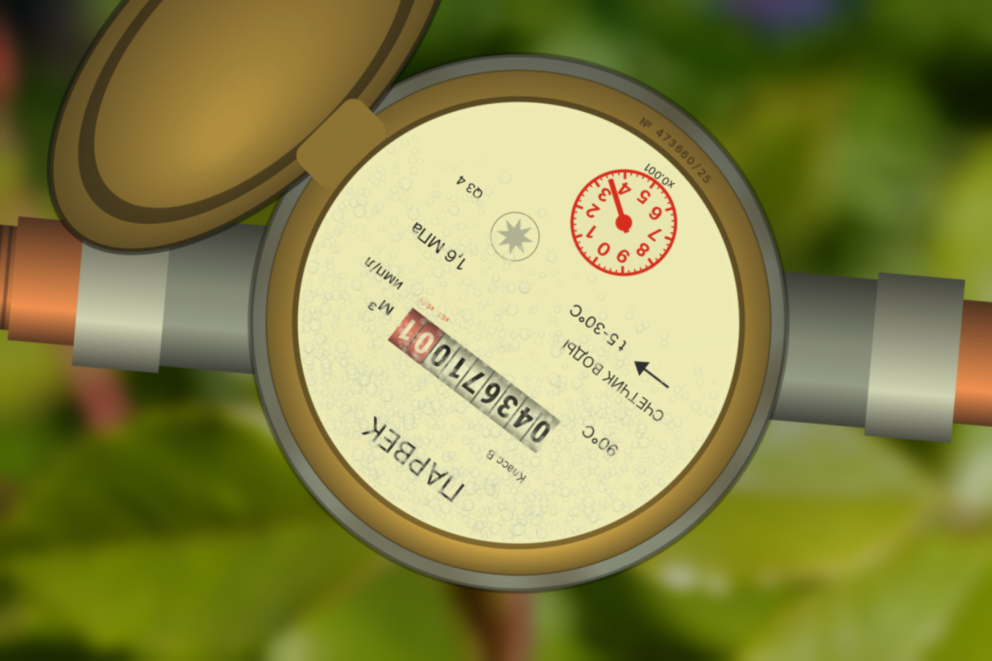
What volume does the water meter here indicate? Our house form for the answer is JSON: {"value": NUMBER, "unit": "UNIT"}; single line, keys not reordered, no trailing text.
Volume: {"value": 436710.013, "unit": "m³"}
